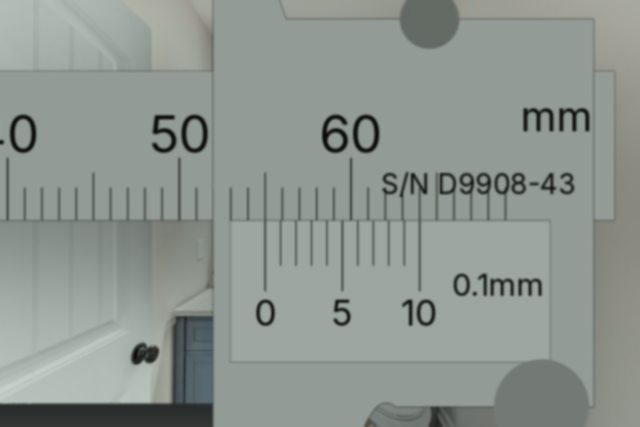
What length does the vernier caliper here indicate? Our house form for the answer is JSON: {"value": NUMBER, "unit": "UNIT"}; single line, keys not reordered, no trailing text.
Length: {"value": 55.0, "unit": "mm"}
